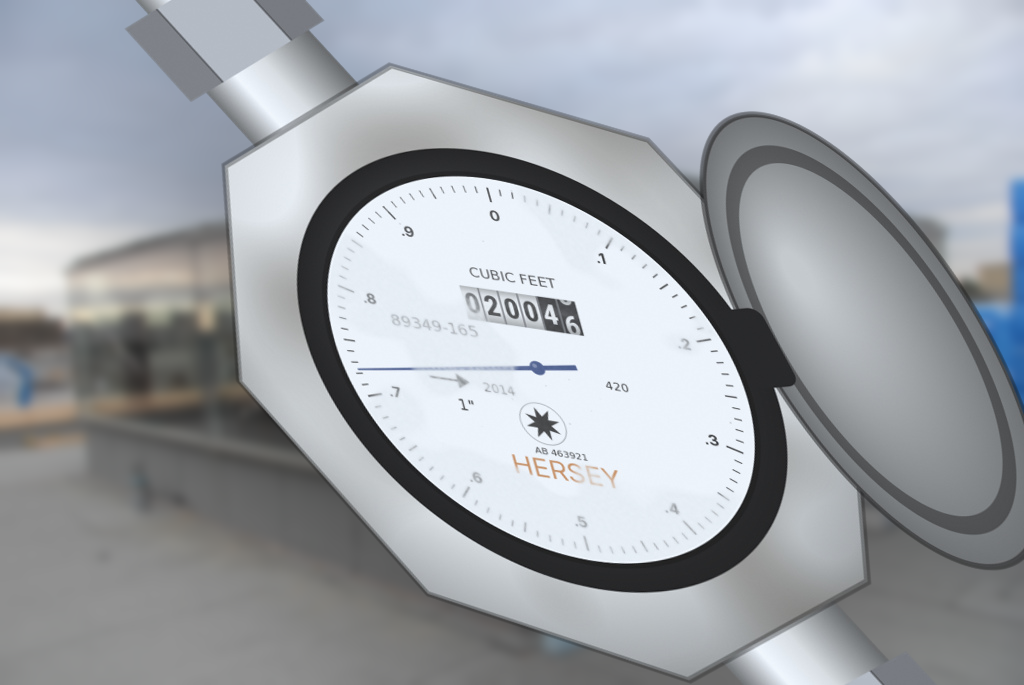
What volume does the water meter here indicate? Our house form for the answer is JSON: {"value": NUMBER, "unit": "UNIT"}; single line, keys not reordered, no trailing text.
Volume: {"value": 20045.72, "unit": "ft³"}
